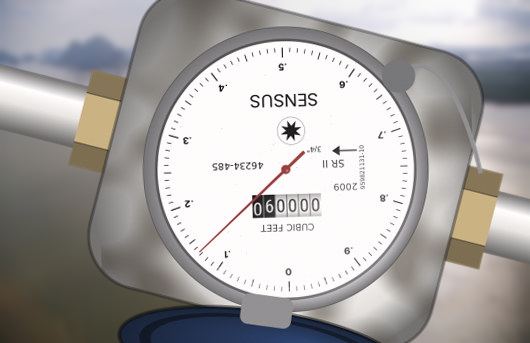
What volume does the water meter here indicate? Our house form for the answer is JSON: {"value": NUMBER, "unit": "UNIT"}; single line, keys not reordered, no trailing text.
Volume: {"value": 90.13, "unit": "ft³"}
